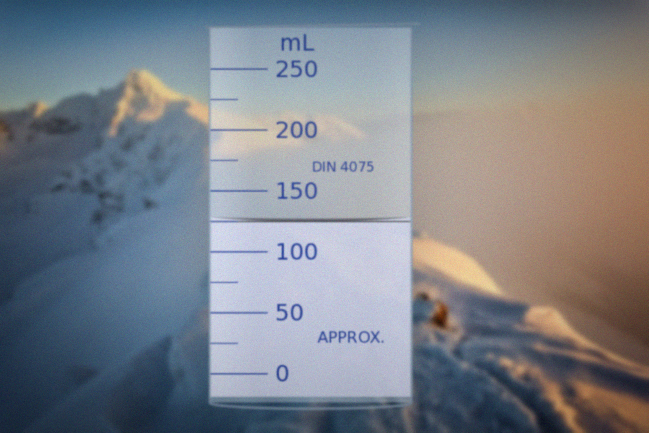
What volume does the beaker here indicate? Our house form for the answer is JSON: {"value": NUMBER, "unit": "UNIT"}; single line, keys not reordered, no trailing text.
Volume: {"value": 125, "unit": "mL"}
